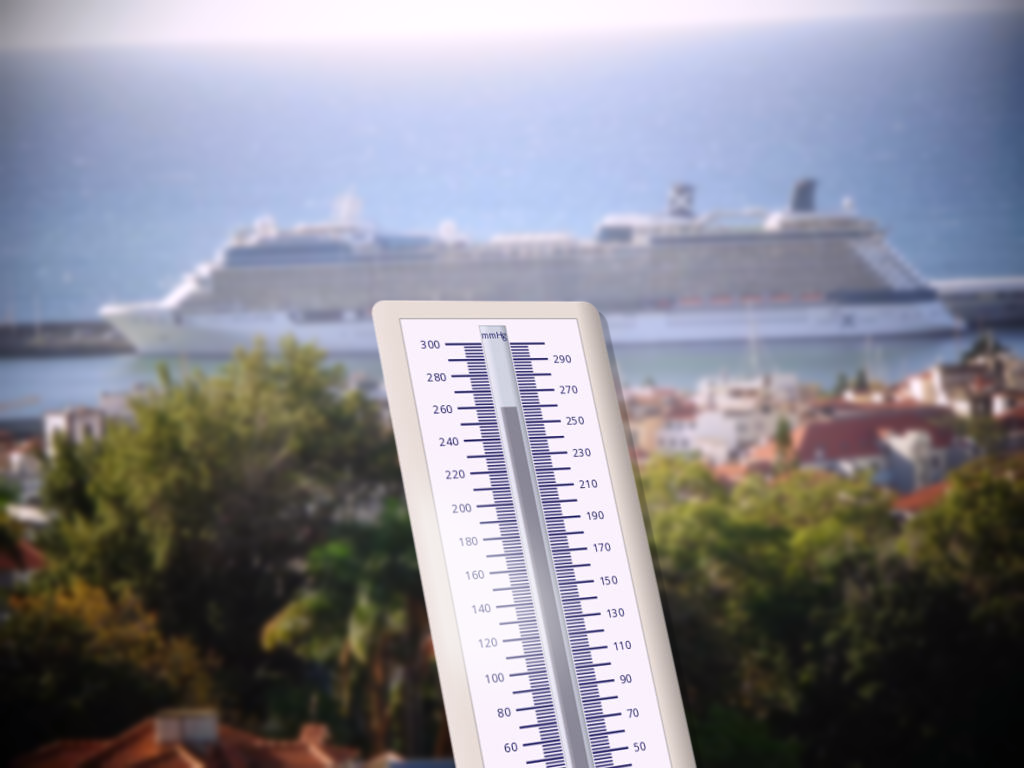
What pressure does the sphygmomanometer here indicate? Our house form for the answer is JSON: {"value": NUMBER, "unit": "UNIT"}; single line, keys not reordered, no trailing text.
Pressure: {"value": 260, "unit": "mmHg"}
